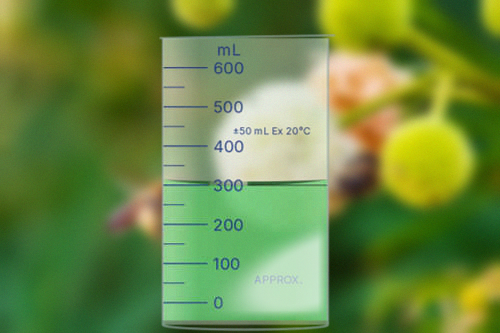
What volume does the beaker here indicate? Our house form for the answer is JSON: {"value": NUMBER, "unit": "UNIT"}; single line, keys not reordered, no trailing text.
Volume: {"value": 300, "unit": "mL"}
